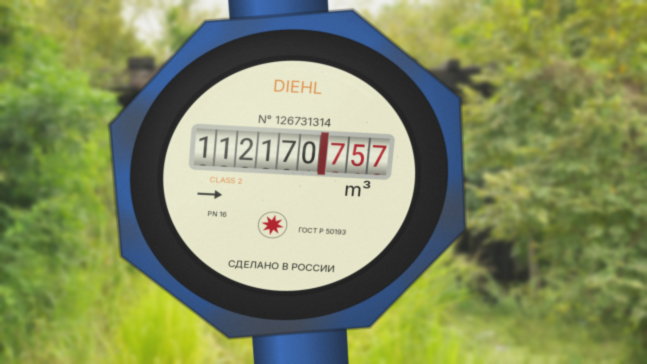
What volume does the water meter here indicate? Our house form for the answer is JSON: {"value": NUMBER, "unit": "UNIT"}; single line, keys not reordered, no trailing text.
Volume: {"value": 112170.757, "unit": "m³"}
